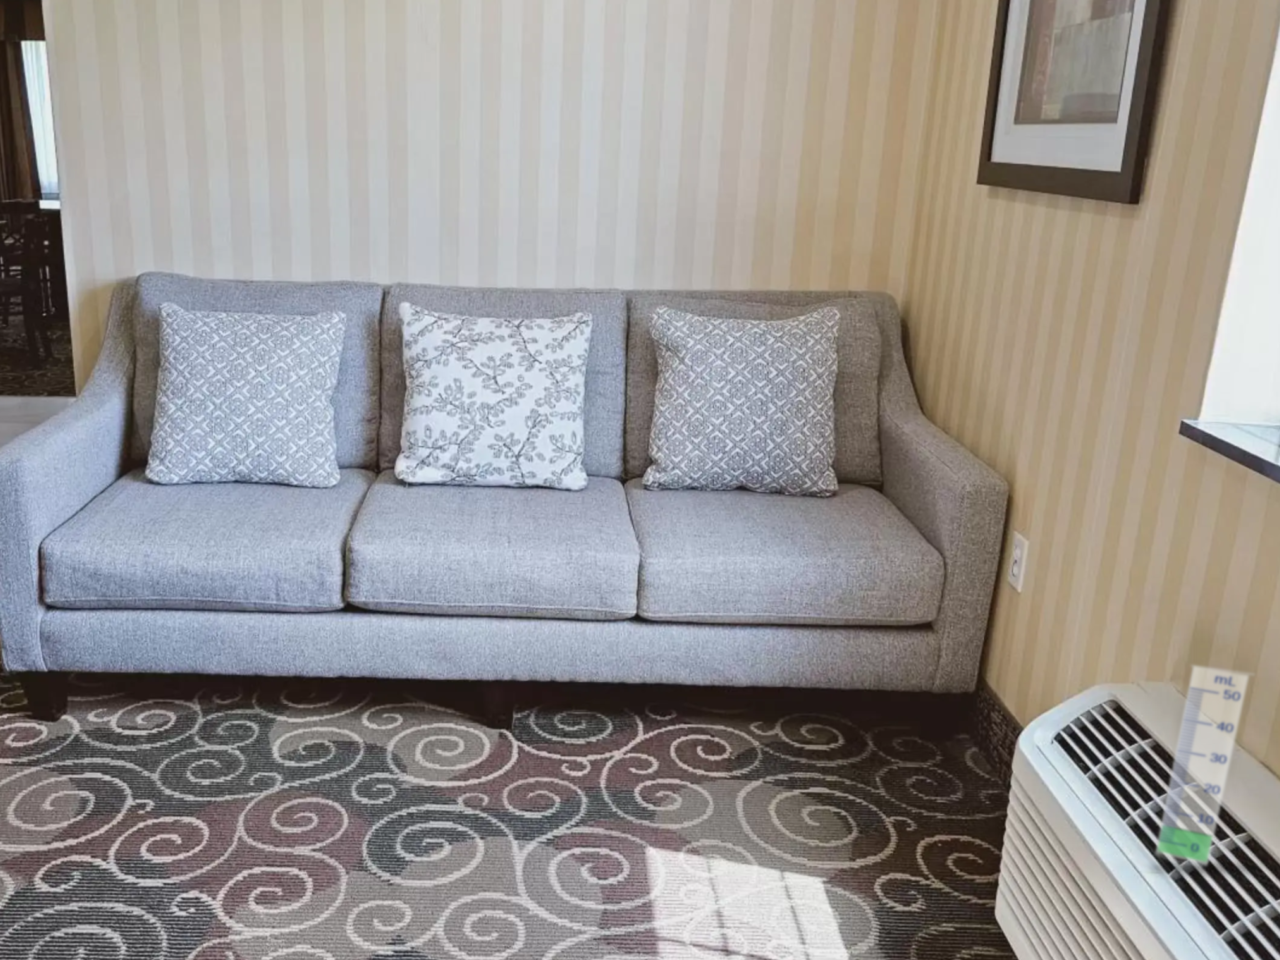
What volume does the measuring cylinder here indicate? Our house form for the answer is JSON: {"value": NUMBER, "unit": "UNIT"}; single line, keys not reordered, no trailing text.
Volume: {"value": 5, "unit": "mL"}
